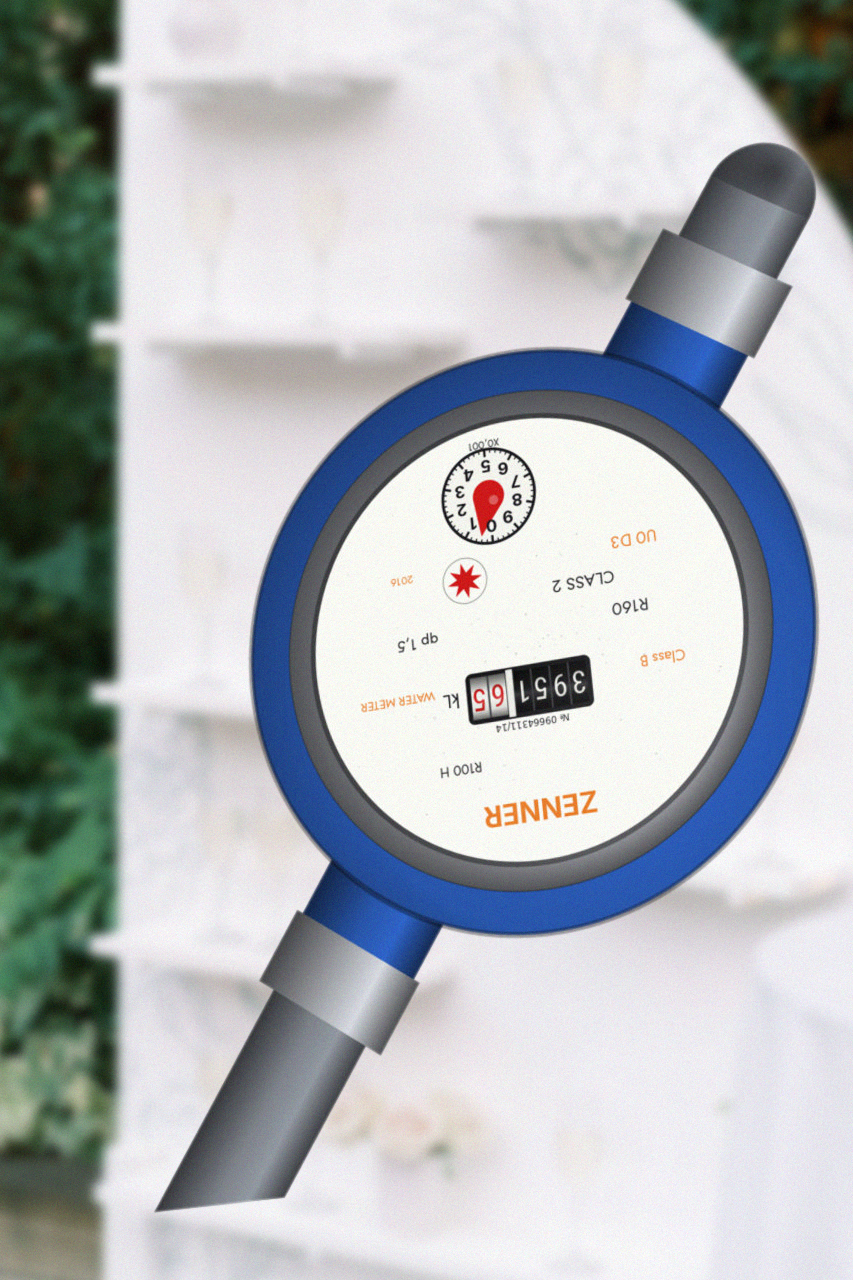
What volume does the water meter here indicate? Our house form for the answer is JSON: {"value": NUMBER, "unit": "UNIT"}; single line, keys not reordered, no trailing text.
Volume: {"value": 3951.650, "unit": "kL"}
